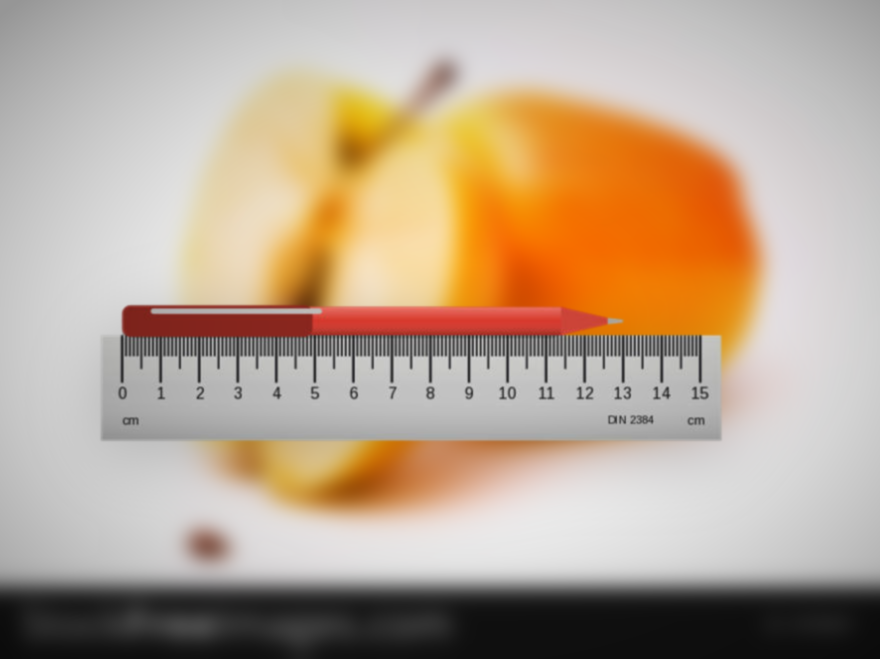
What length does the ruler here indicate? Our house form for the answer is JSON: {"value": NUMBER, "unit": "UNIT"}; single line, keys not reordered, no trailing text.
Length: {"value": 13, "unit": "cm"}
